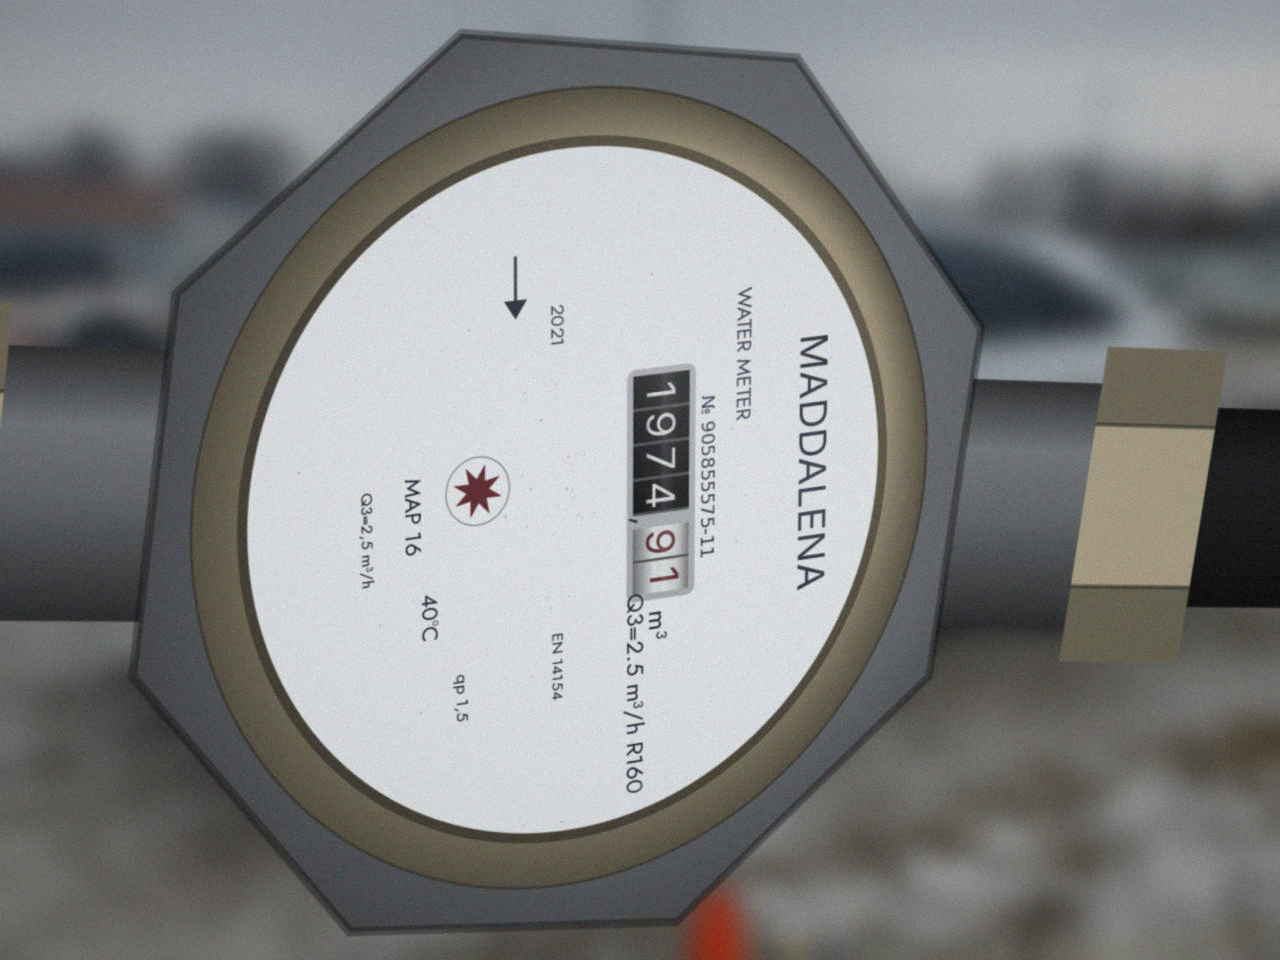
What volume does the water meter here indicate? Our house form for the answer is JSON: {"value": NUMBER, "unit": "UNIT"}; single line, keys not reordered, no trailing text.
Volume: {"value": 1974.91, "unit": "m³"}
